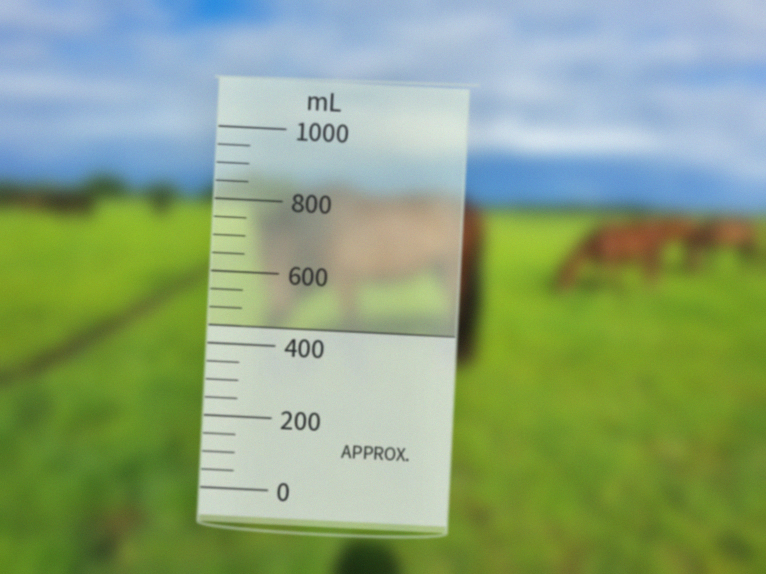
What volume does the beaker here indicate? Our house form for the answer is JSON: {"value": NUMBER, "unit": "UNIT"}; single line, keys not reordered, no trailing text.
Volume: {"value": 450, "unit": "mL"}
